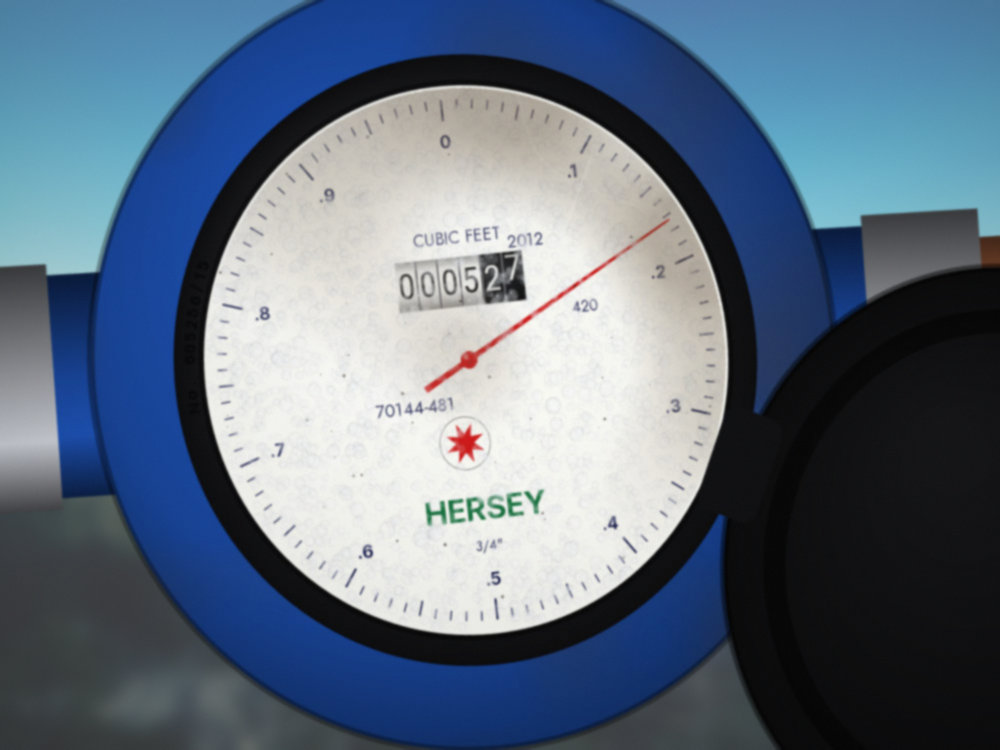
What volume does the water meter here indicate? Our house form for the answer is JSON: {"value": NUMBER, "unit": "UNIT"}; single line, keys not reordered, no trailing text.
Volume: {"value": 527.17, "unit": "ft³"}
